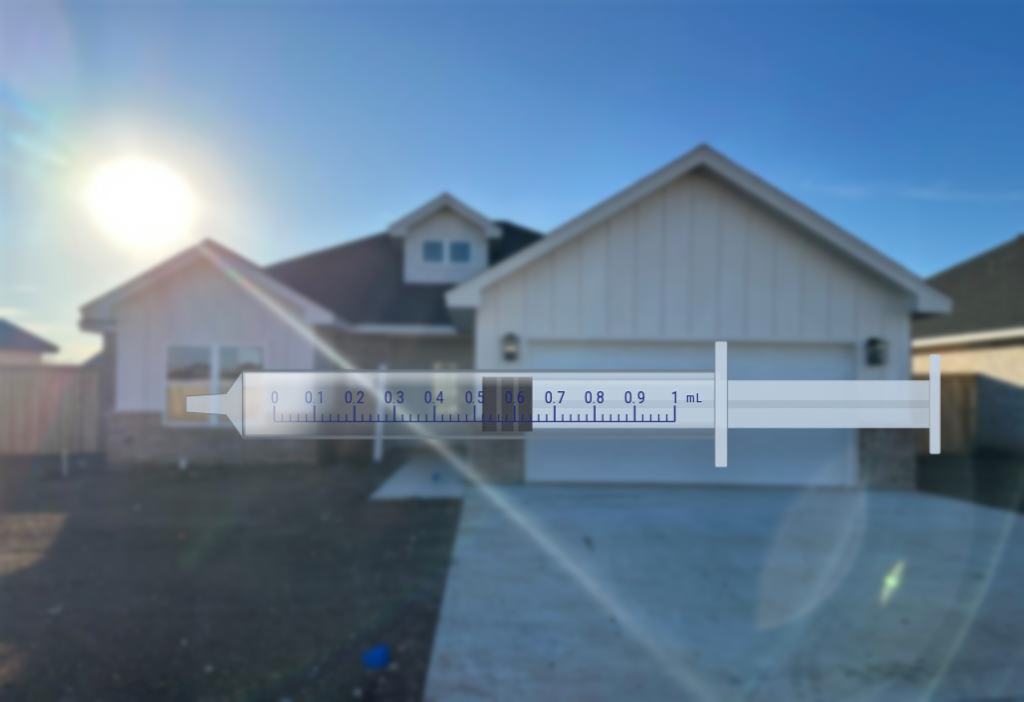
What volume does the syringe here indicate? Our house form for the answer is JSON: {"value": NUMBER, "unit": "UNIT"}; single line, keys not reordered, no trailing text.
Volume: {"value": 0.52, "unit": "mL"}
